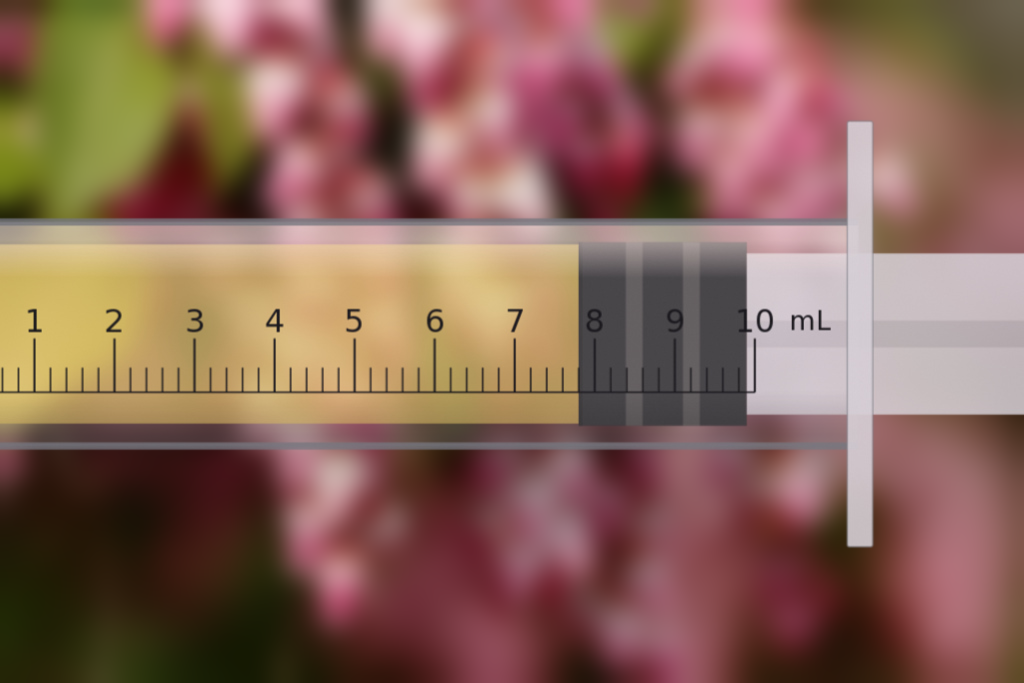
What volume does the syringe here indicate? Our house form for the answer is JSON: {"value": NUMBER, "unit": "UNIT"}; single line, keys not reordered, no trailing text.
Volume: {"value": 7.8, "unit": "mL"}
